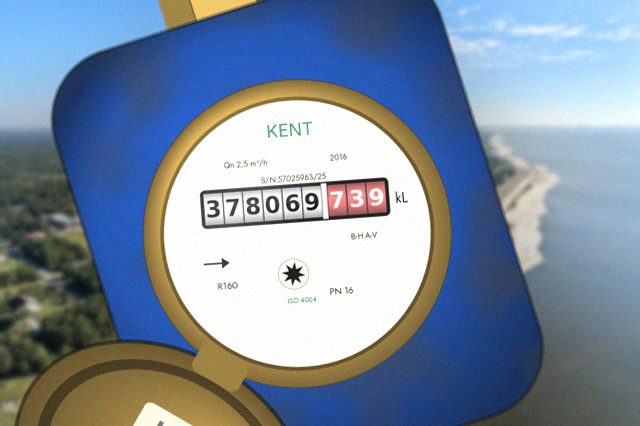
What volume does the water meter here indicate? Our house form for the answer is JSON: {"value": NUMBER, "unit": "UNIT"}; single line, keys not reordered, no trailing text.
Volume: {"value": 378069.739, "unit": "kL"}
